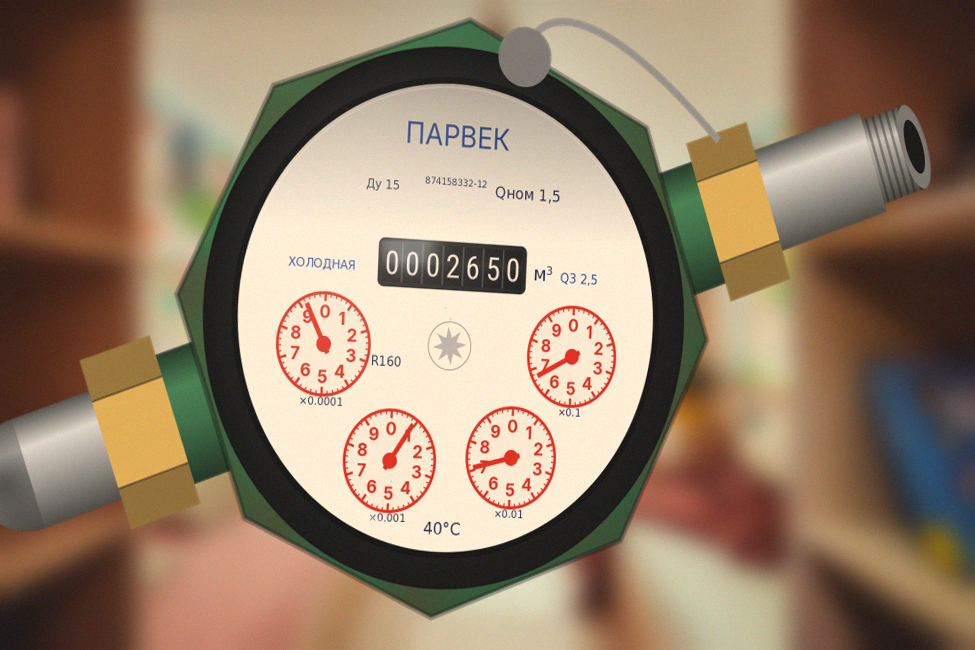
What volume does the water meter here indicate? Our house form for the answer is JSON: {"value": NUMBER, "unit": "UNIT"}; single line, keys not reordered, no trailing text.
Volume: {"value": 2650.6709, "unit": "m³"}
